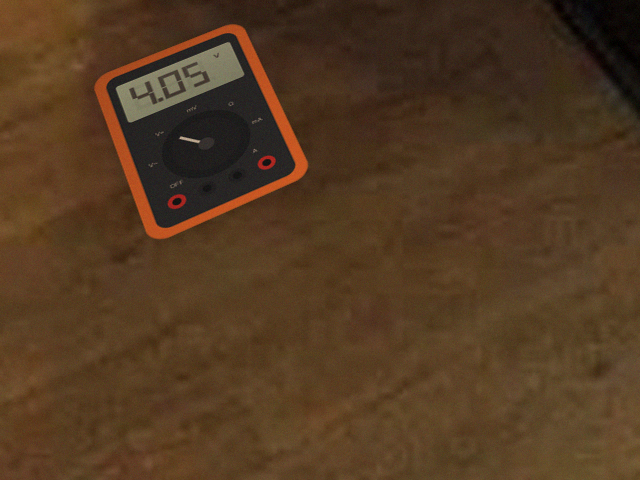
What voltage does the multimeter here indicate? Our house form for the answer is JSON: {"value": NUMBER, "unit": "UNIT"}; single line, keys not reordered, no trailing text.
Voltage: {"value": 4.05, "unit": "V"}
